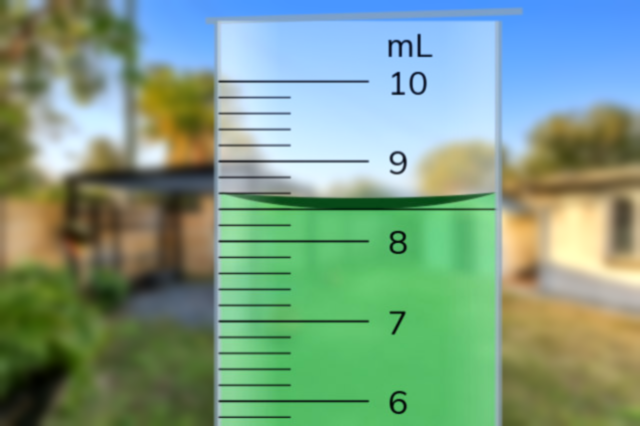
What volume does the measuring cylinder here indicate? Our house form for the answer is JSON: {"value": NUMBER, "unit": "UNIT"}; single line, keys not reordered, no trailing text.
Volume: {"value": 8.4, "unit": "mL"}
